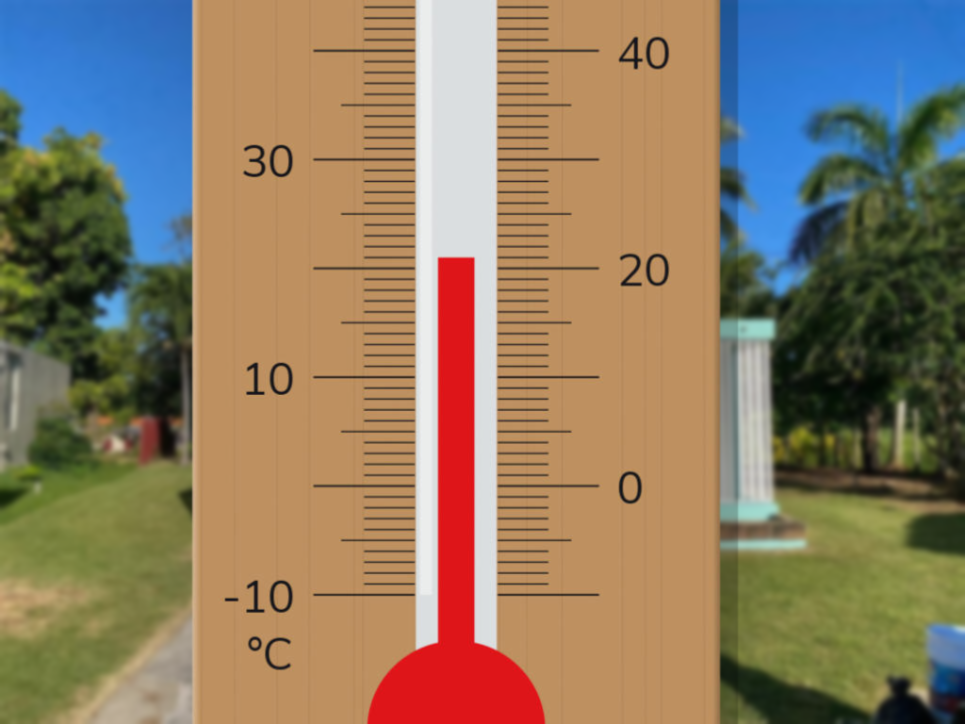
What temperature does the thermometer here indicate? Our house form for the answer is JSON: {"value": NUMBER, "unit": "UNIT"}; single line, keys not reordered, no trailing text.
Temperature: {"value": 21, "unit": "°C"}
